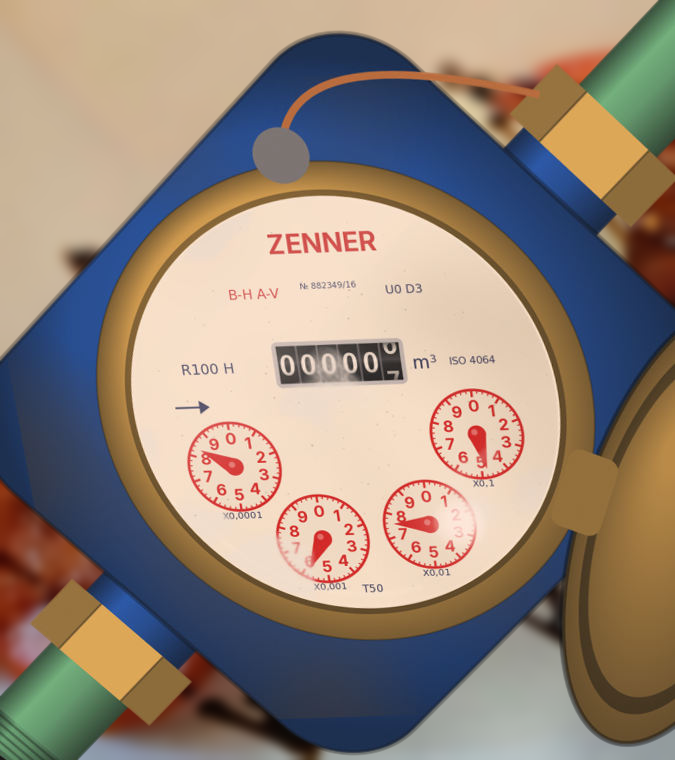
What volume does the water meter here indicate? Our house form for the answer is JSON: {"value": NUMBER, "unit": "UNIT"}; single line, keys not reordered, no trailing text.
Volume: {"value": 6.4758, "unit": "m³"}
